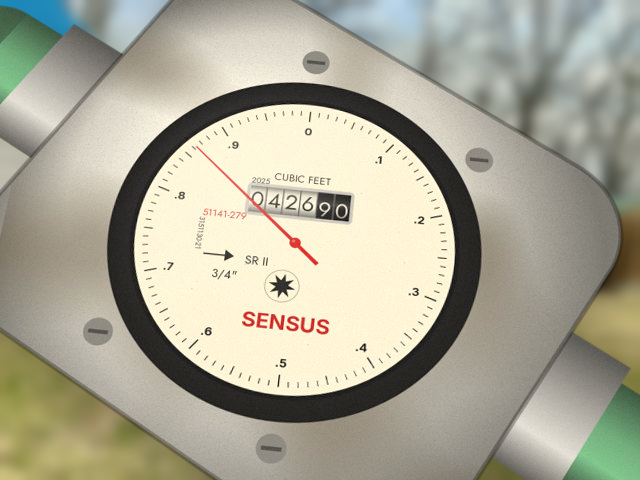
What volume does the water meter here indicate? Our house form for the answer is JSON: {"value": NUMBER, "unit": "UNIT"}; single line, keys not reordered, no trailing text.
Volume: {"value": 42689.86, "unit": "ft³"}
